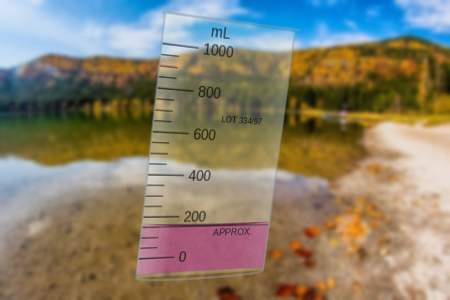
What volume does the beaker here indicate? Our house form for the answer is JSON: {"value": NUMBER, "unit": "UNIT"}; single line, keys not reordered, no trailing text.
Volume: {"value": 150, "unit": "mL"}
